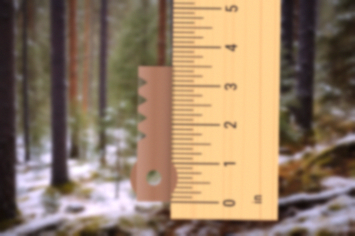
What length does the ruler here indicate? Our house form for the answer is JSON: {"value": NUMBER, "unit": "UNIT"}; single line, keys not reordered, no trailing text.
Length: {"value": 3.5, "unit": "in"}
